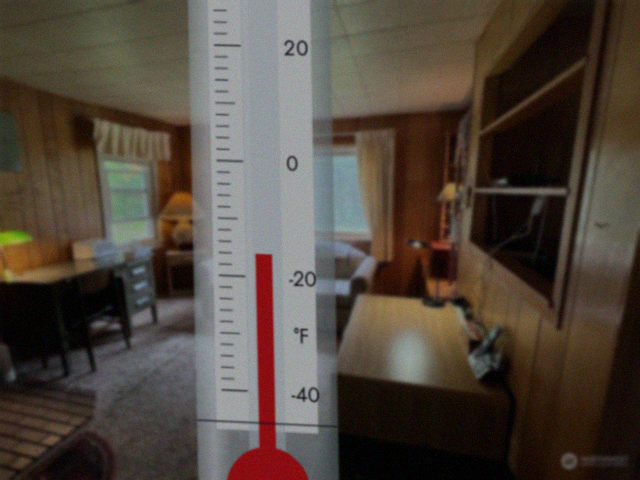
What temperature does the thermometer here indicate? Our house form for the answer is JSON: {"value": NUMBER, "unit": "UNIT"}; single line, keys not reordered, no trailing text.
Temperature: {"value": -16, "unit": "°F"}
